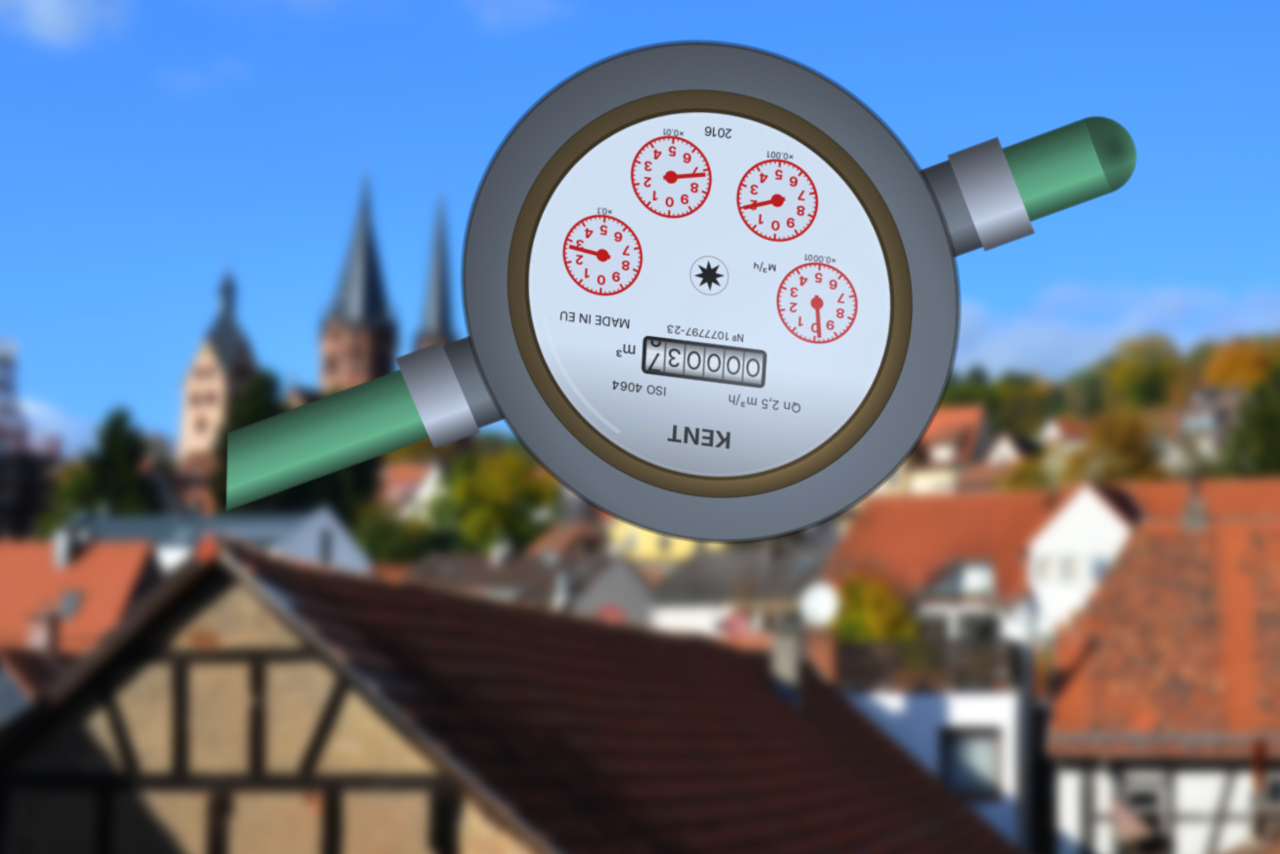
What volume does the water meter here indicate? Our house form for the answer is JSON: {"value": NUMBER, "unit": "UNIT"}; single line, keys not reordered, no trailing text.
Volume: {"value": 37.2719, "unit": "m³"}
